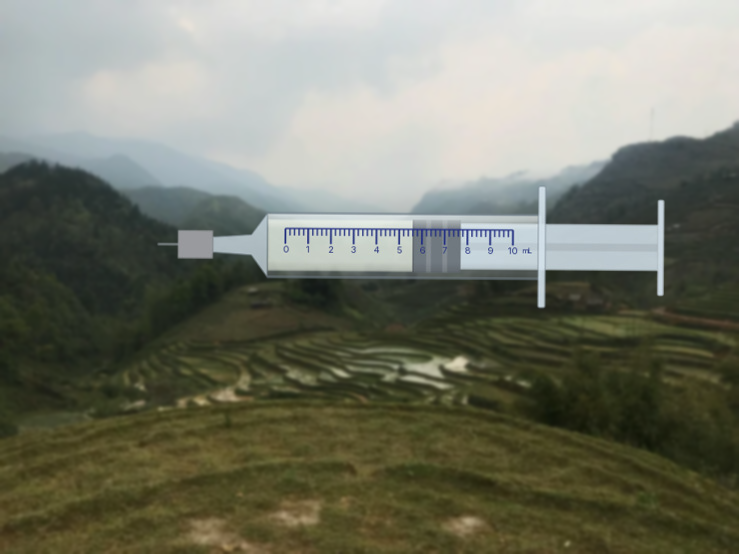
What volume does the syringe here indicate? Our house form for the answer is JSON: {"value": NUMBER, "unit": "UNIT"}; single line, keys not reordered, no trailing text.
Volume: {"value": 5.6, "unit": "mL"}
